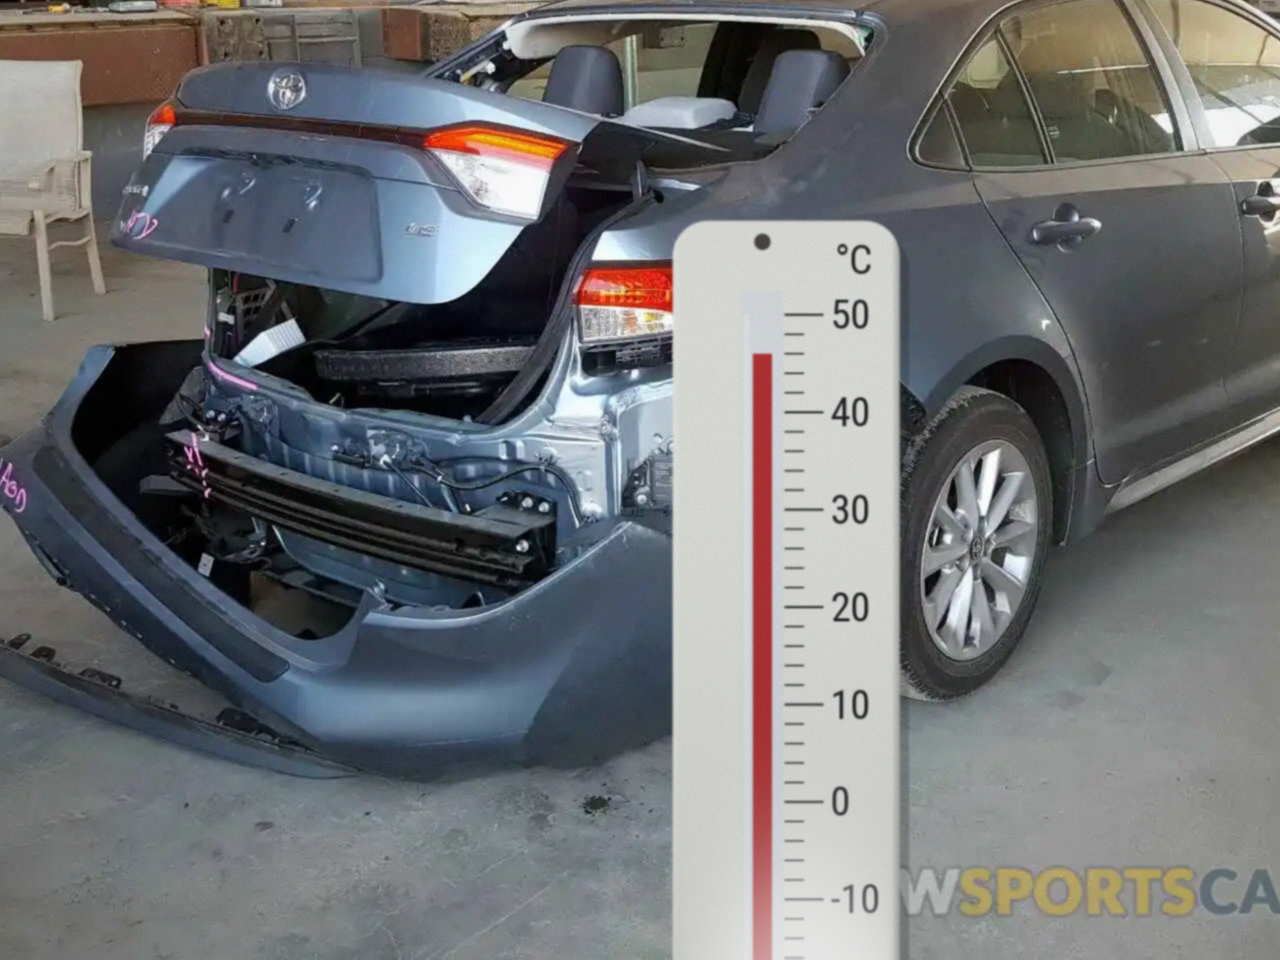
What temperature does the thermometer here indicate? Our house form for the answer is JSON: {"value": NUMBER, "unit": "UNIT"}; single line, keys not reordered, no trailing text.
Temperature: {"value": 46, "unit": "°C"}
